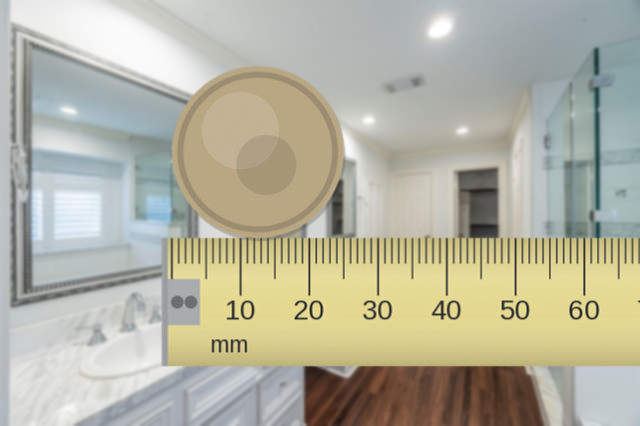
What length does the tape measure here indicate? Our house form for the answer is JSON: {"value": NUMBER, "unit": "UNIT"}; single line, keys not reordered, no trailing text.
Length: {"value": 25, "unit": "mm"}
